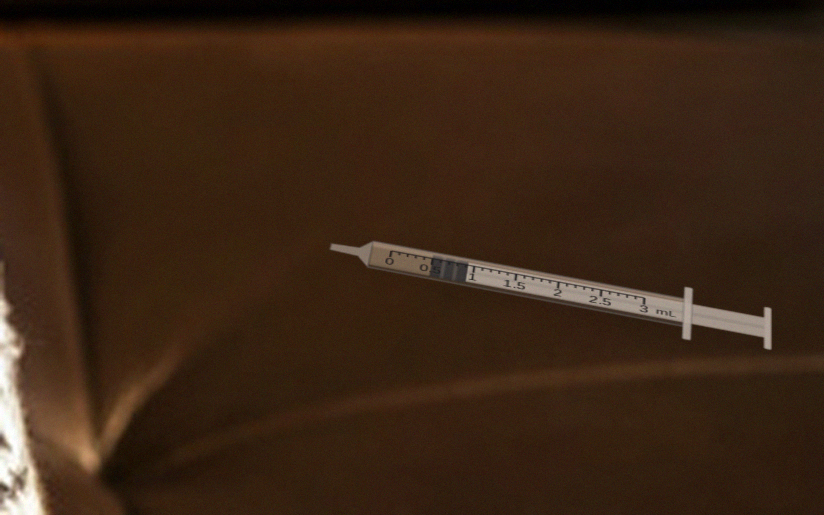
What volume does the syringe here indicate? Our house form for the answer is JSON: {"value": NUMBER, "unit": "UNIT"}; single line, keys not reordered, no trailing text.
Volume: {"value": 0.5, "unit": "mL"}
